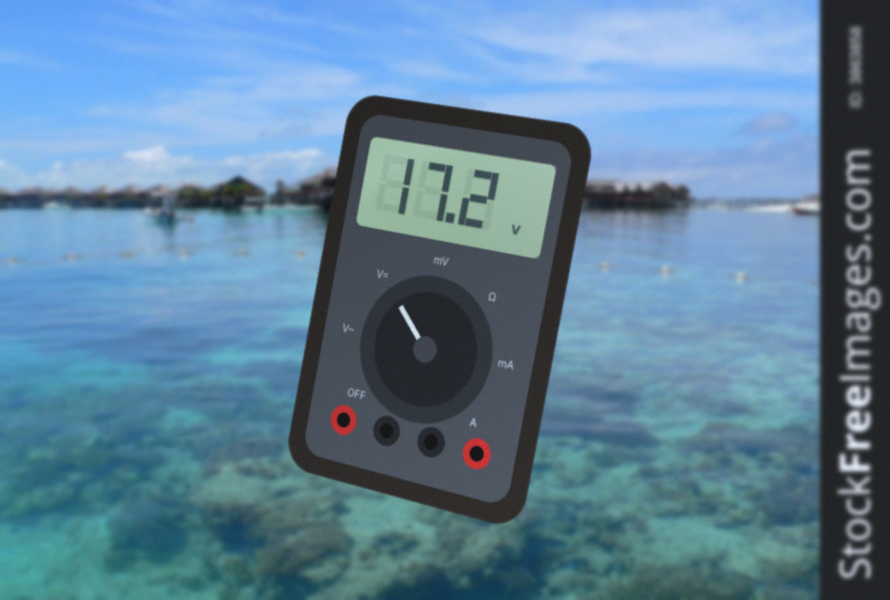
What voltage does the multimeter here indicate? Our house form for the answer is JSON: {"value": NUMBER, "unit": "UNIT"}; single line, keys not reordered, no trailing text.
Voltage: {"value": 17.2, "unit": "V"}
